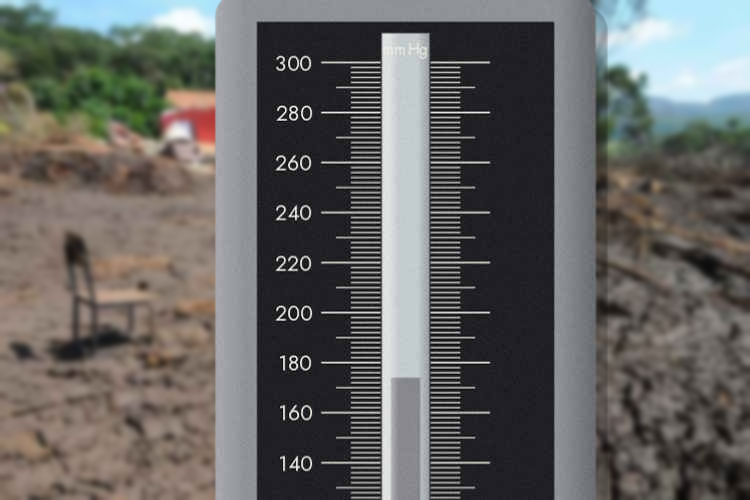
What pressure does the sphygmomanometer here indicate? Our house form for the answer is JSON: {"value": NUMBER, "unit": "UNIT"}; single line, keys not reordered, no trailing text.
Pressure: {"value": 174, "unit": "mmHg"}
